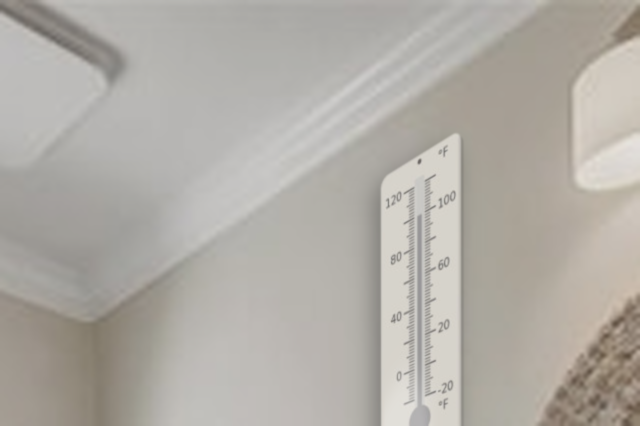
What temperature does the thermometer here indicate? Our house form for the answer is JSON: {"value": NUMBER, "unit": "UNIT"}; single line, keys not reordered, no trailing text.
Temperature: {"value": 100, "unit": "°F"}
